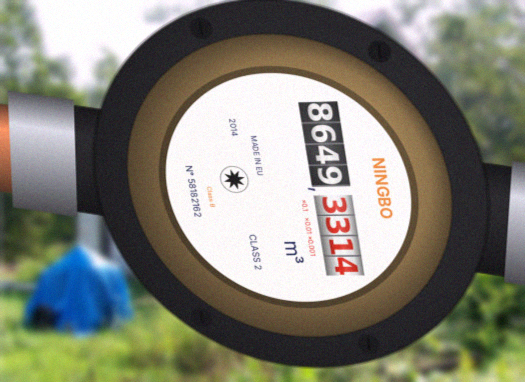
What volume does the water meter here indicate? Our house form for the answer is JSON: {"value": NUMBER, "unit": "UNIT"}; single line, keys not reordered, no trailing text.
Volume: {"value": 8649.3314, "unit": "m³"}
